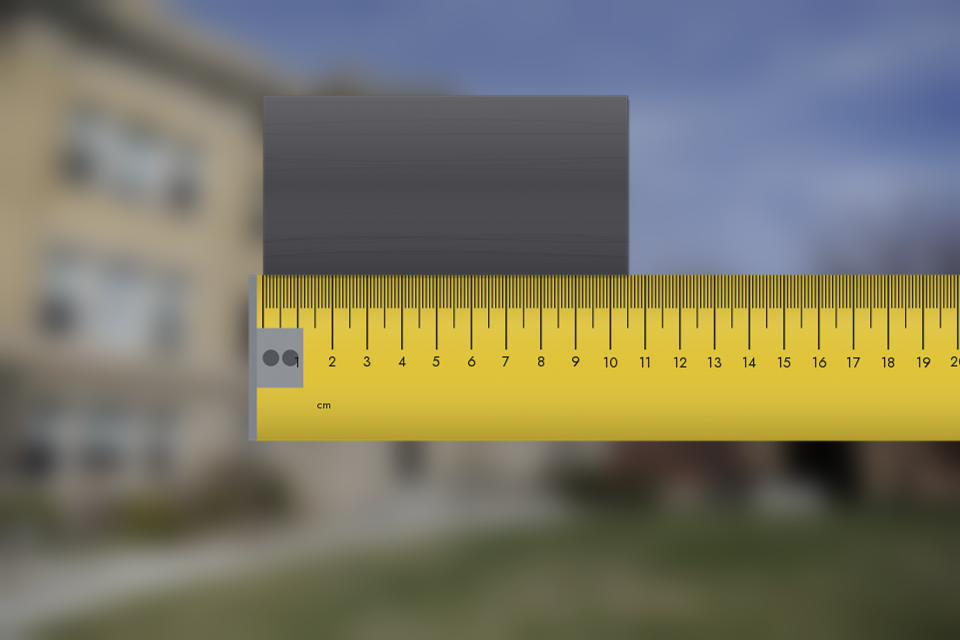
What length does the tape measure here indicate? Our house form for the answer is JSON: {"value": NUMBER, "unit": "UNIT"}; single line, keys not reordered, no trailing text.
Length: {"value": 10.5, "unit": "cm"}
